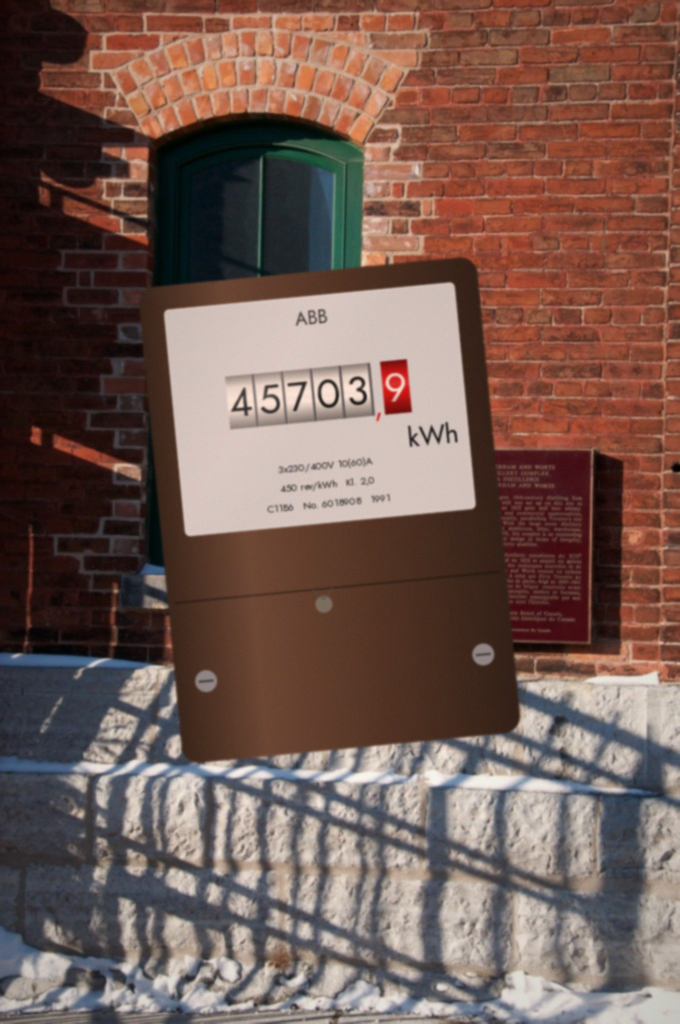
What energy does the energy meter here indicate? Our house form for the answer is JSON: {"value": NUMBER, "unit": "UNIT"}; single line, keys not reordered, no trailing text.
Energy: {"value": 45703.9, "unit": "kWh"}
